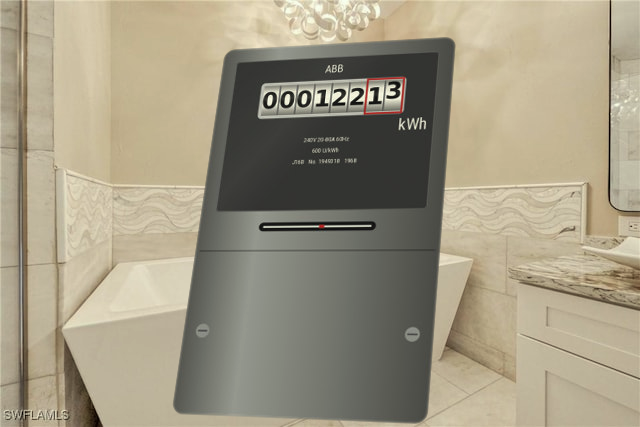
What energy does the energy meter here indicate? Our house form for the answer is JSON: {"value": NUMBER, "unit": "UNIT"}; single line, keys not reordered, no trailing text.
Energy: {"value": 122.13, "unit": "kWh"}
